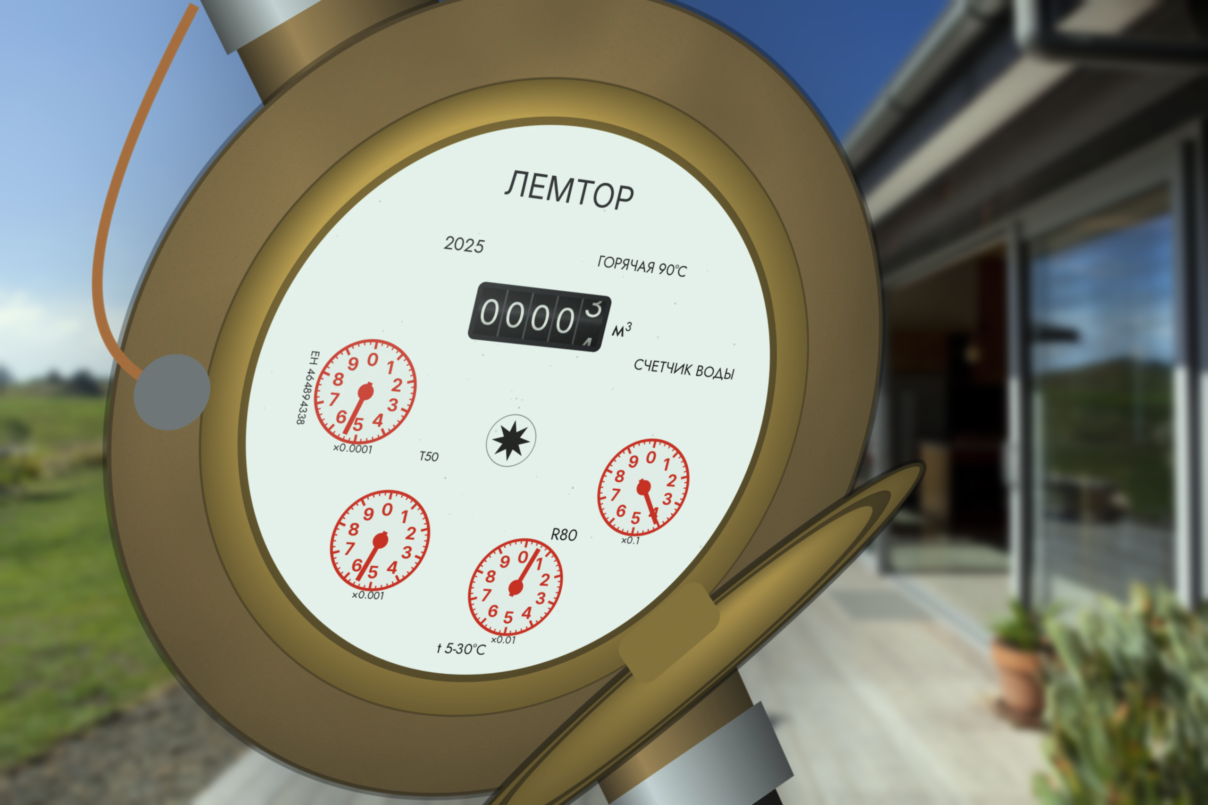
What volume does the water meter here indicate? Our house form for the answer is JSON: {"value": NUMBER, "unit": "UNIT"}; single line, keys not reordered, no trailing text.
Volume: {"value": 3.4055, "unit": "m³"}
